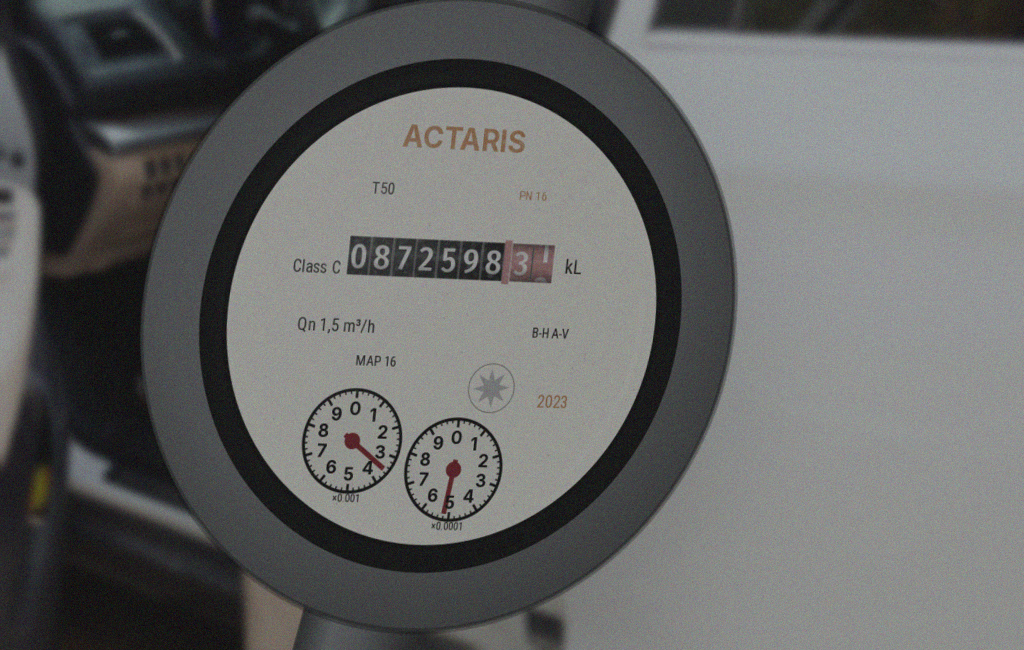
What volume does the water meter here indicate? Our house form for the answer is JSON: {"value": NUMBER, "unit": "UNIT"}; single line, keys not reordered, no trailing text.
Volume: {"value": 872598.3135, "unit": "kL"}
